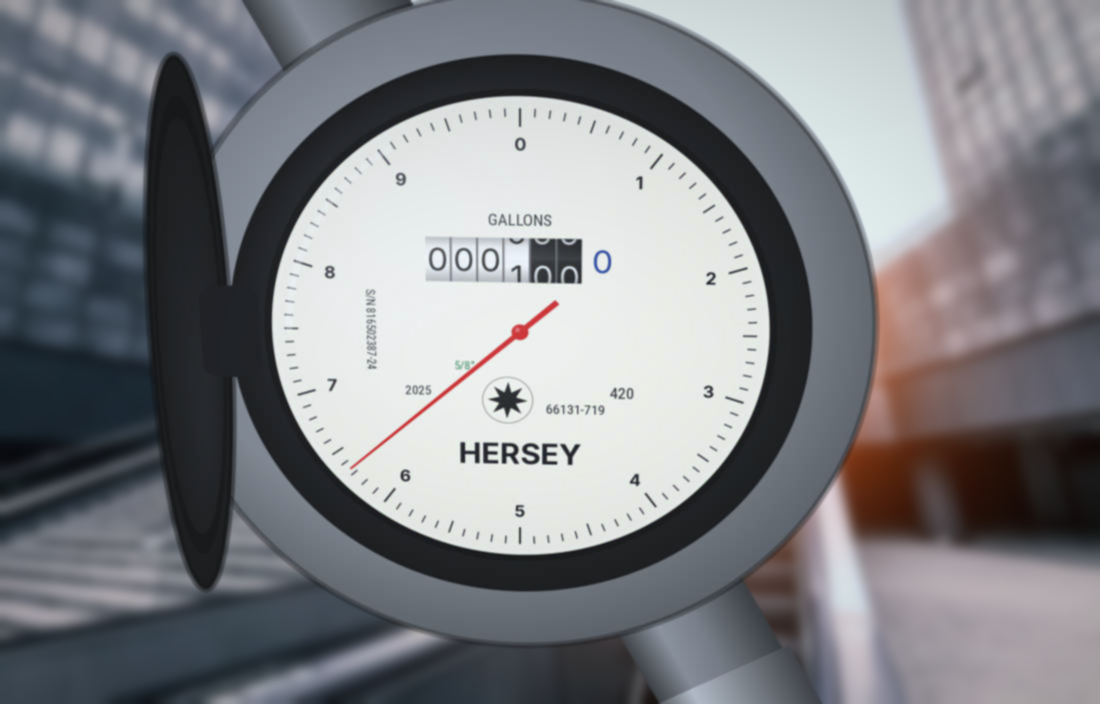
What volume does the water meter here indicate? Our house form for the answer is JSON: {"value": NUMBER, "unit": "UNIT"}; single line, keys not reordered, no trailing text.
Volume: {"value": 996.3, "unit": "gal"}
